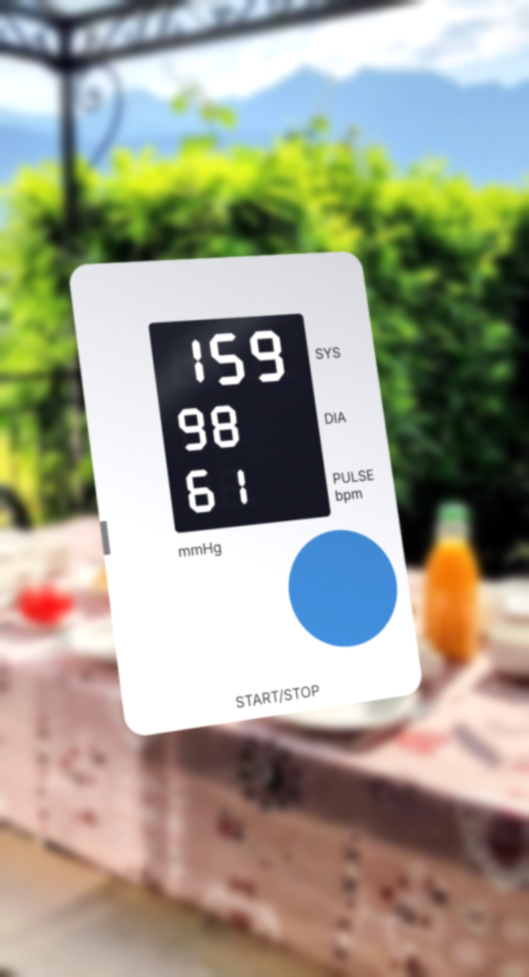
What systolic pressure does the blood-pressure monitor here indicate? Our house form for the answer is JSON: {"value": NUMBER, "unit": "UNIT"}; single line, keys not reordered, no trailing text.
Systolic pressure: {"value": 159, "unit": "mmHg"}
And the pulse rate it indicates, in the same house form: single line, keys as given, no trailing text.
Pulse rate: {"value": 61, "unit": "bpm"}
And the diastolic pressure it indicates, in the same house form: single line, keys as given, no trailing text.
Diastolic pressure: {"value": 98, "unit": "mmHg"}
